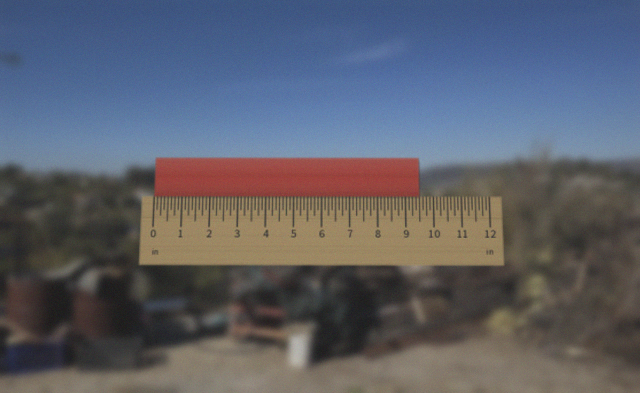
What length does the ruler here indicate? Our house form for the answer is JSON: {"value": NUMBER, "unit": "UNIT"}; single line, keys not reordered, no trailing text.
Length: {"value": 9.5, "unit": "in"}
